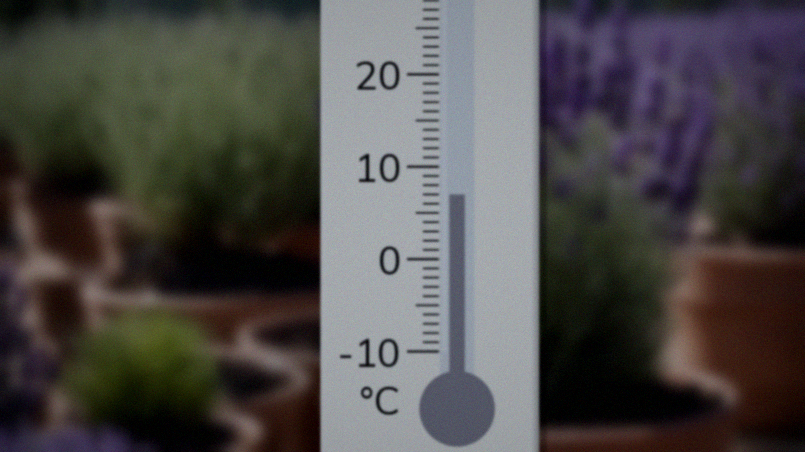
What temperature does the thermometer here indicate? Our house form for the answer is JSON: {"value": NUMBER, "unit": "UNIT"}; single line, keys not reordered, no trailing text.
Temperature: {"value": 7, "unit": "°C"}
